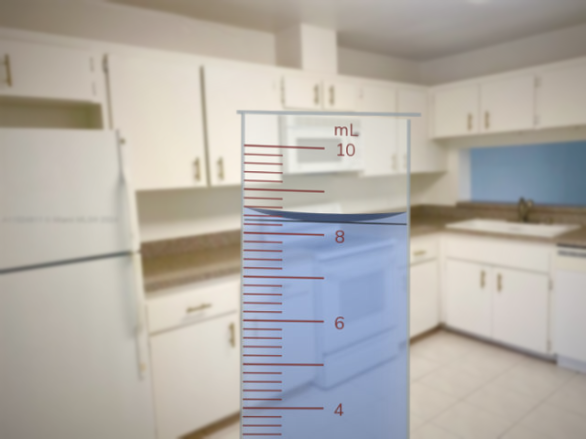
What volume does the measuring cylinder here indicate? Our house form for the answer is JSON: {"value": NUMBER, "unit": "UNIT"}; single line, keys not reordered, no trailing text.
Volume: {"value": 8.3, "unit": "mL"}
